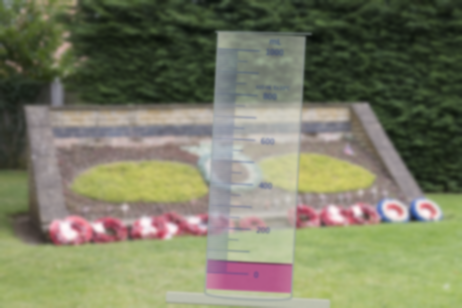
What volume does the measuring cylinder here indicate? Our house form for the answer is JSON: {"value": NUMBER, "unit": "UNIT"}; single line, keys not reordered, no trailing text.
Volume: {"value": 50, "unit": "mL"}
